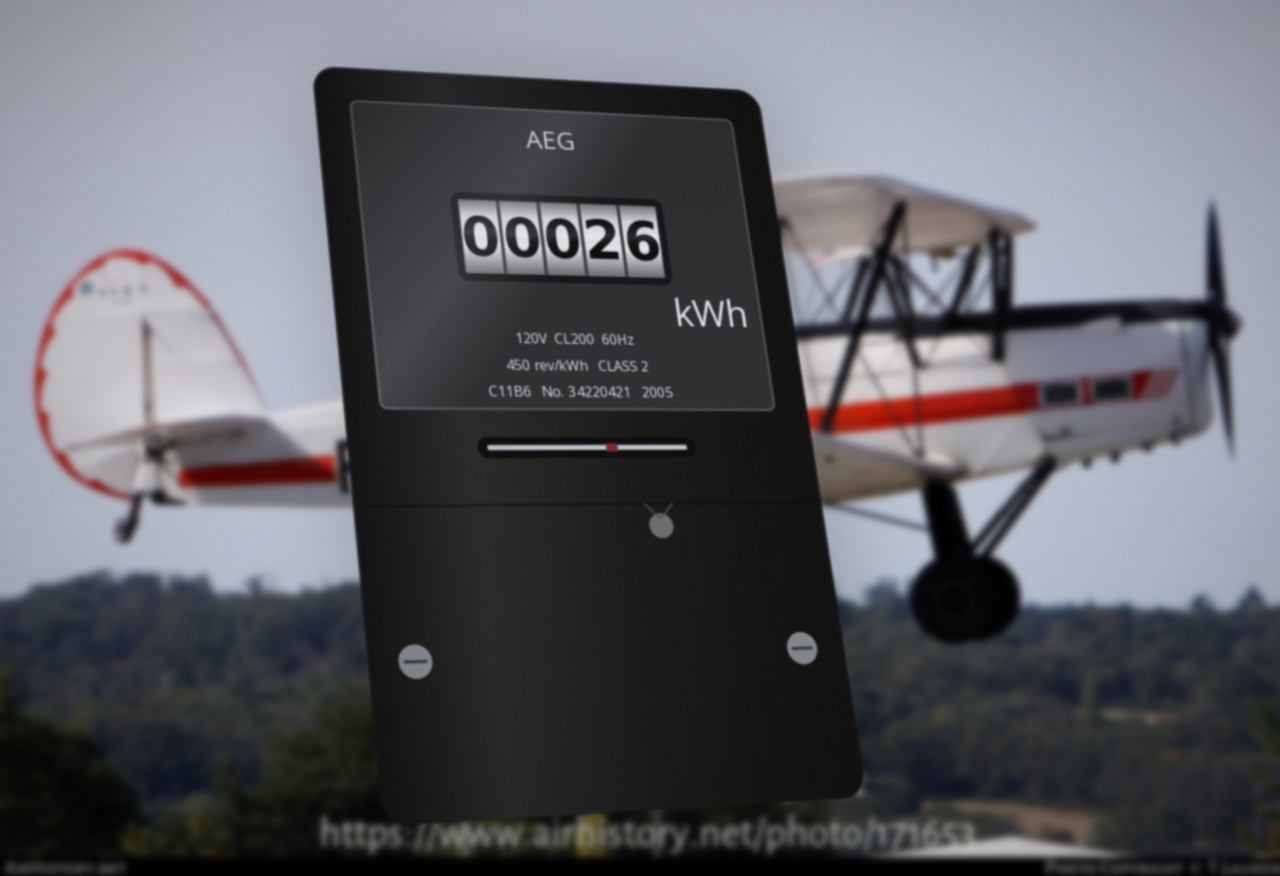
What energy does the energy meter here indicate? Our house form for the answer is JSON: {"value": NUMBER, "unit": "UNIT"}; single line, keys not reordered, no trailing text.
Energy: {"value": 26, "unit": "kWh"}
